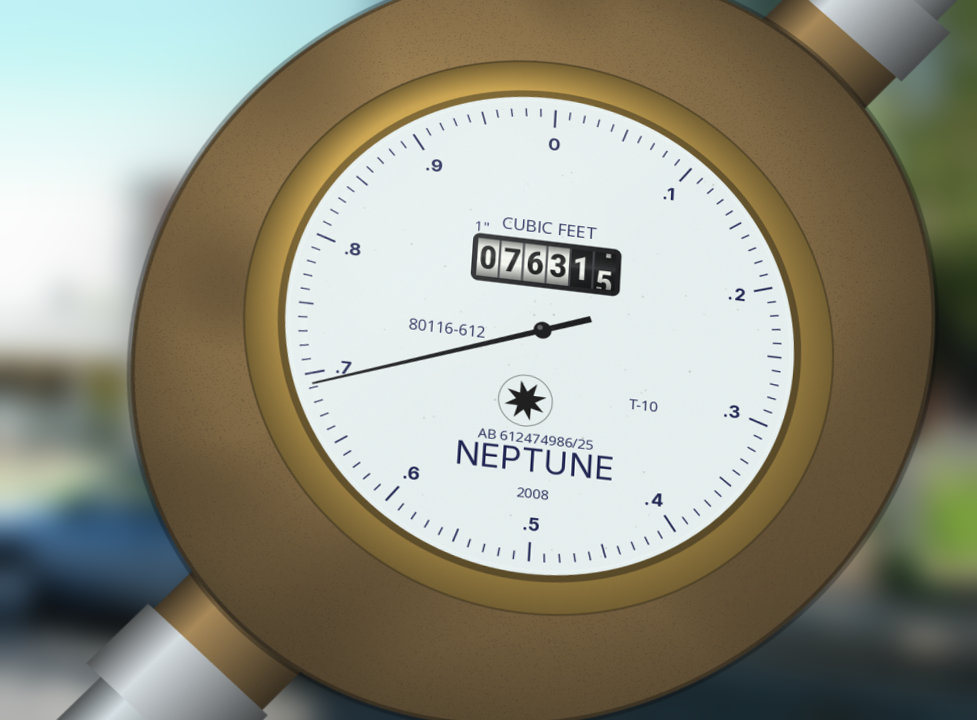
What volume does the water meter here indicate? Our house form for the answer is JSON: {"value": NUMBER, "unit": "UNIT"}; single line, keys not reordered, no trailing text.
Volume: {"value": 76314.69, "unit": "ft³"}
